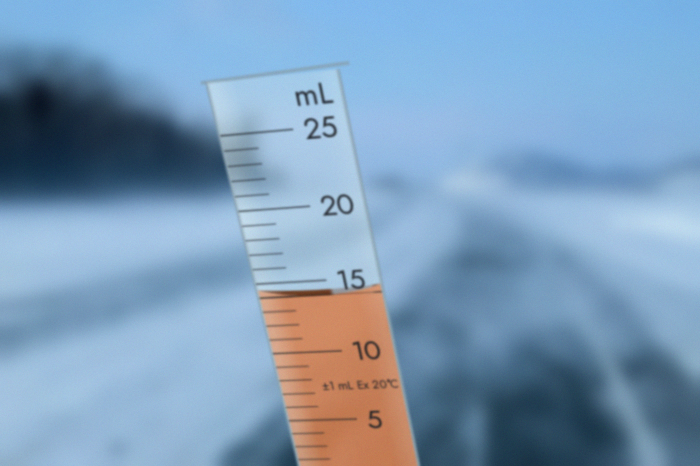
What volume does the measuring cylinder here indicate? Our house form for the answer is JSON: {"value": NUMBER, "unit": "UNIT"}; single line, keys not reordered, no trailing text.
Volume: {"value": 14, "unit": "mL"}
